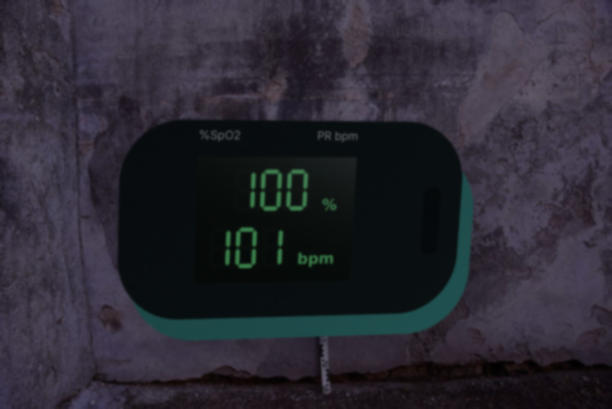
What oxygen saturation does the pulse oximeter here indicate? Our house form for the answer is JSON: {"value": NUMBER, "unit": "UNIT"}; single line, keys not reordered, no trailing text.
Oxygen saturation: {"value": 100, "unit": "%"}
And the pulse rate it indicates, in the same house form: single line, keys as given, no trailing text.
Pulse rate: {"value": 101, "unit": "bpm"}
